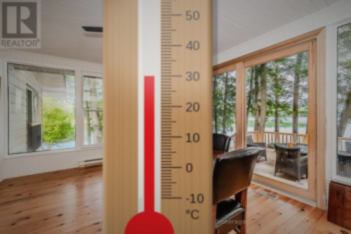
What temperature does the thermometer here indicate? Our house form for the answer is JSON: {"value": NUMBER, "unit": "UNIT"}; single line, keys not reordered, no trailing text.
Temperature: {"value": 30, "unit": "°C"}
